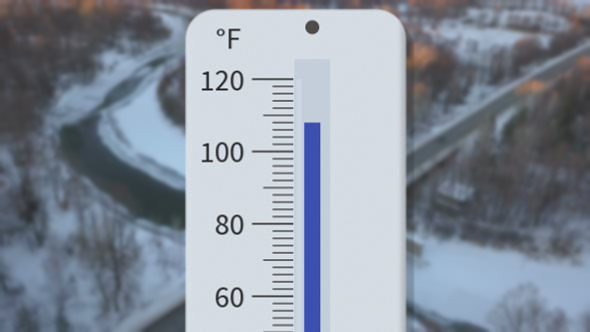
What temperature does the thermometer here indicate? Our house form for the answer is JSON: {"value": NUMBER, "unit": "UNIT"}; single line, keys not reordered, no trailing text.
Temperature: {"value": 108, "unit": "°F"}
